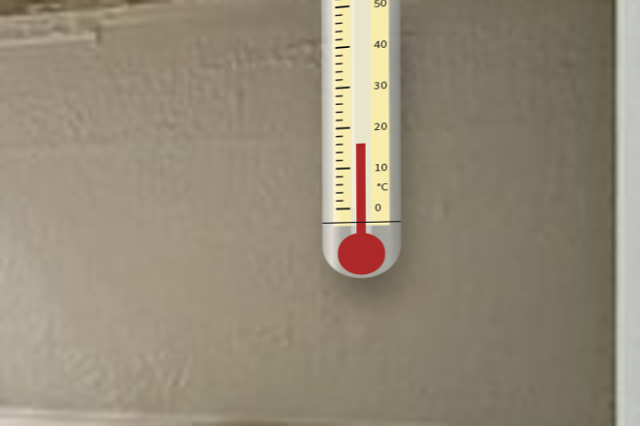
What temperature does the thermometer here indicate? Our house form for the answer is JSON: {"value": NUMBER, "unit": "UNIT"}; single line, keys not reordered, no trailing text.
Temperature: {"value": 16, "unit": "°C"}
